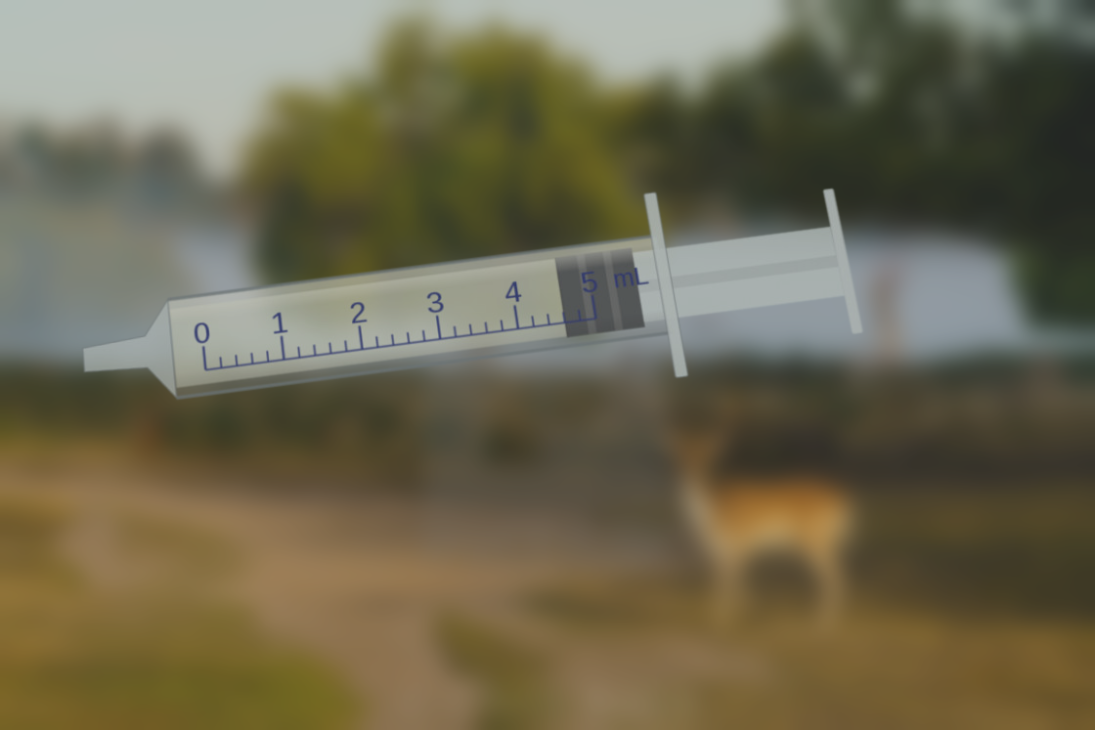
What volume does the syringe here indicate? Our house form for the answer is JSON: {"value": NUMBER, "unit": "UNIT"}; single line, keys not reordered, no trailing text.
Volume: {"value": 4.6, "unit": "mL"}
